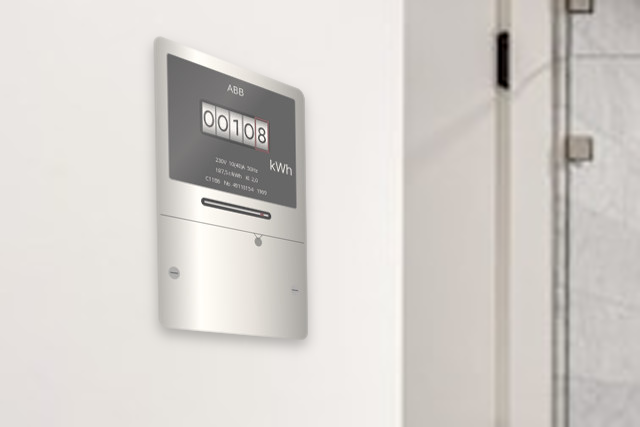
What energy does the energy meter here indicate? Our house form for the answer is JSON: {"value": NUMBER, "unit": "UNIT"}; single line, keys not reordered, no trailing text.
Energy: {"value": 10.8, "unit": "kWh"}
